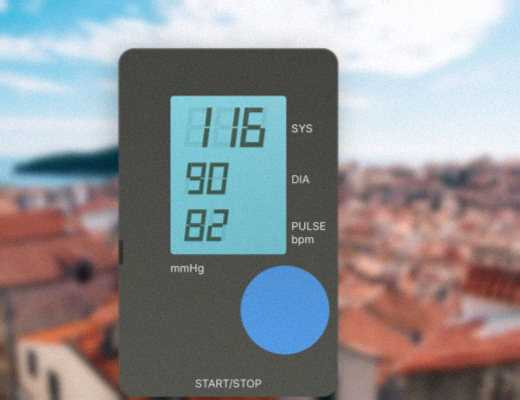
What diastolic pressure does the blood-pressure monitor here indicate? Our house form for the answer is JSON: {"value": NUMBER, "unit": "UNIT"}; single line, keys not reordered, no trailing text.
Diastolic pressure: {"value": 90, "unit": "mmHg"}
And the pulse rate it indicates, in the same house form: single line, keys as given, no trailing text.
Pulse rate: {"value": 82, "unit": "bpm"}
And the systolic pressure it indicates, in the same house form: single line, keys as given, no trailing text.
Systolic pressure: {"value": 116, "unit": "mmHg"}
